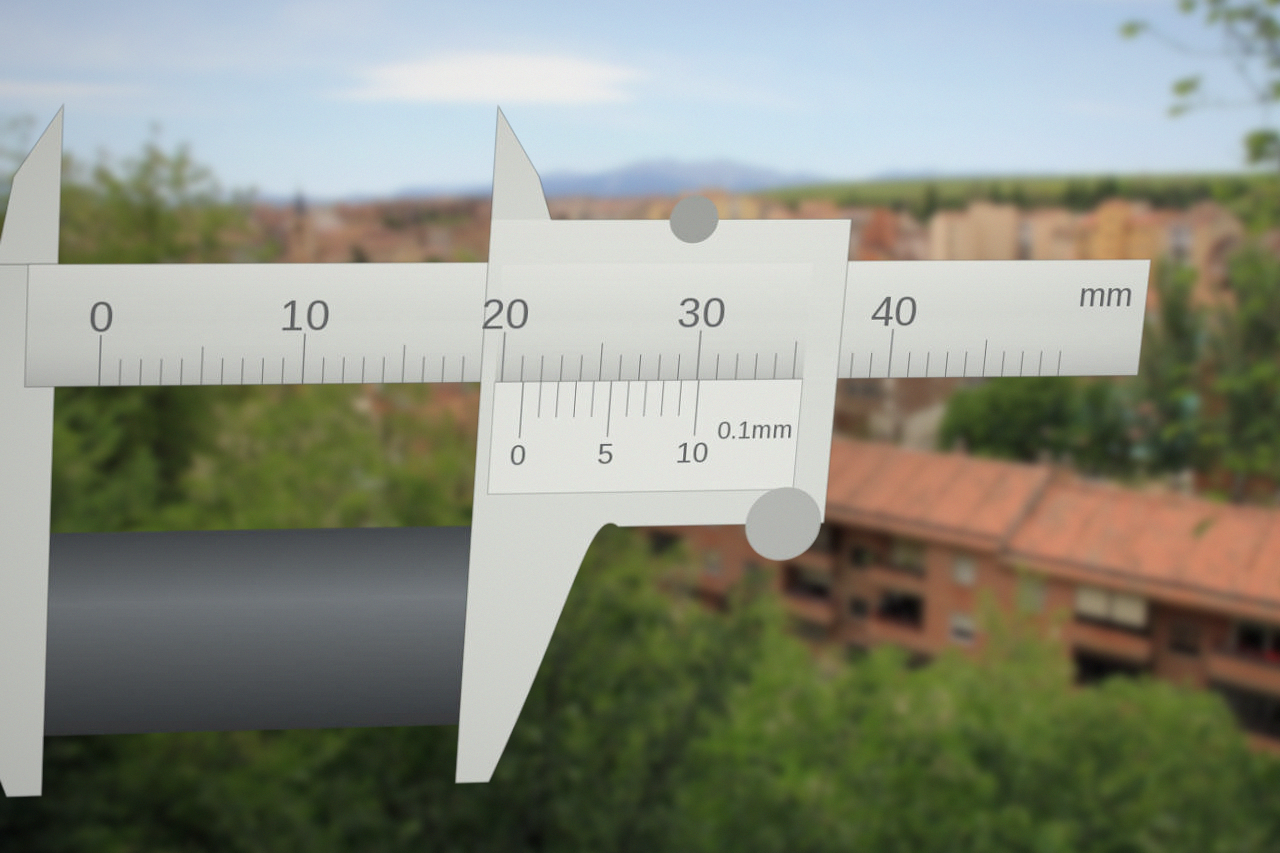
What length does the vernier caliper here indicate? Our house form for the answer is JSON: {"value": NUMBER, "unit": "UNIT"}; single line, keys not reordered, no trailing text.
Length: {"value": 21.1, "unit": "mm"}
